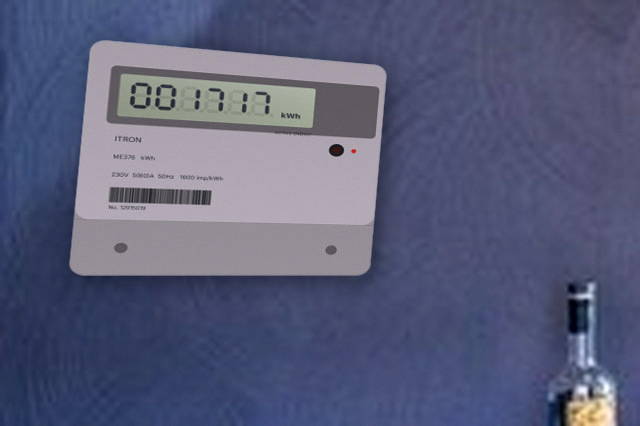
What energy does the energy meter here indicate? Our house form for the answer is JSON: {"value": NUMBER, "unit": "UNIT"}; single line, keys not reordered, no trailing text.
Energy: {"value": 1717, "unit": "kWh"}
